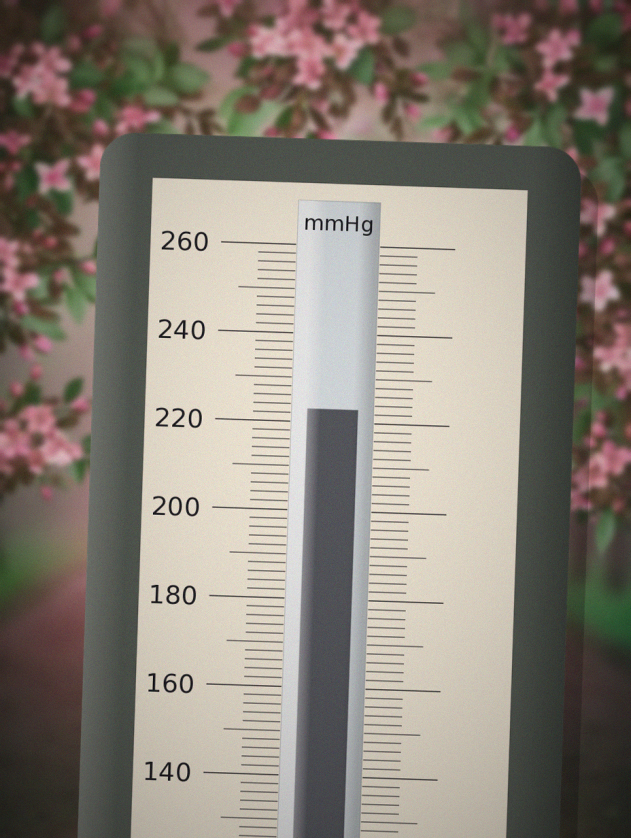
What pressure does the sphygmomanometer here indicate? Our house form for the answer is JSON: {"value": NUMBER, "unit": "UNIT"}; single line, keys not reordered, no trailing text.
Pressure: {"value": 223, "unit": "mmHg"}
